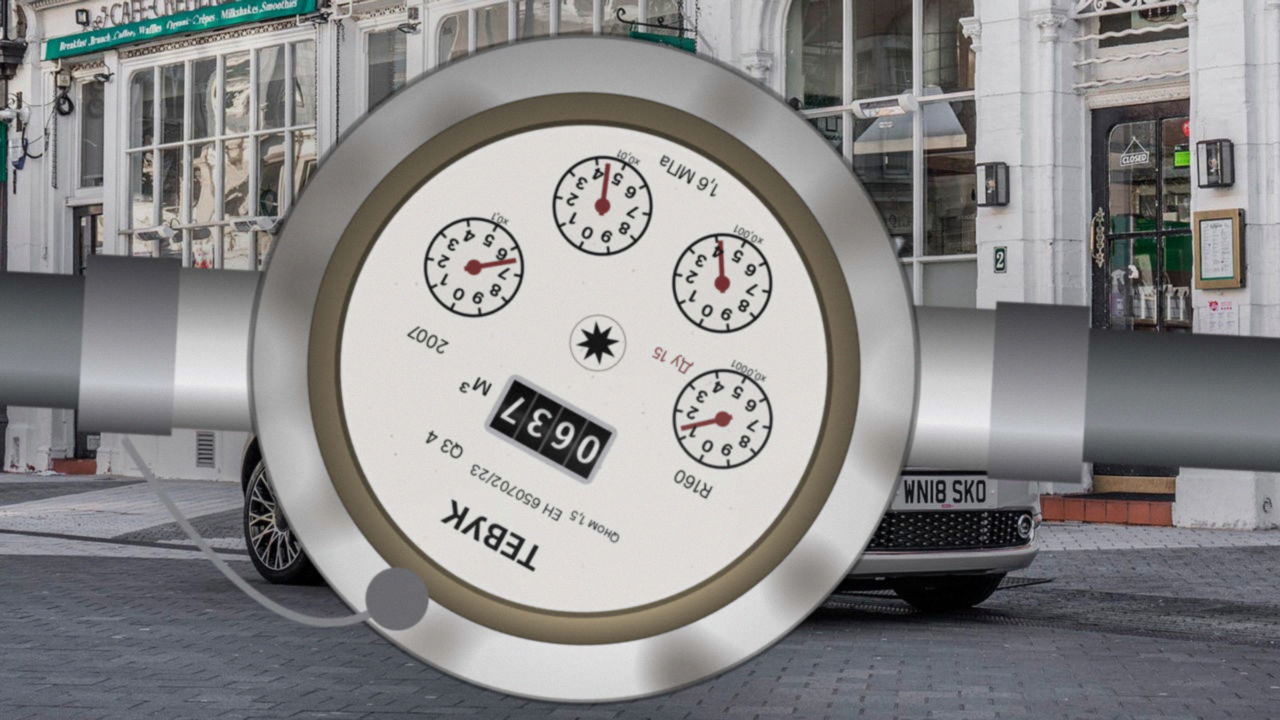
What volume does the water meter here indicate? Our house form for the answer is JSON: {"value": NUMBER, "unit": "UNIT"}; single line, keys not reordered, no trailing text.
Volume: {"value": 637.6441, "unit": "m³"}
